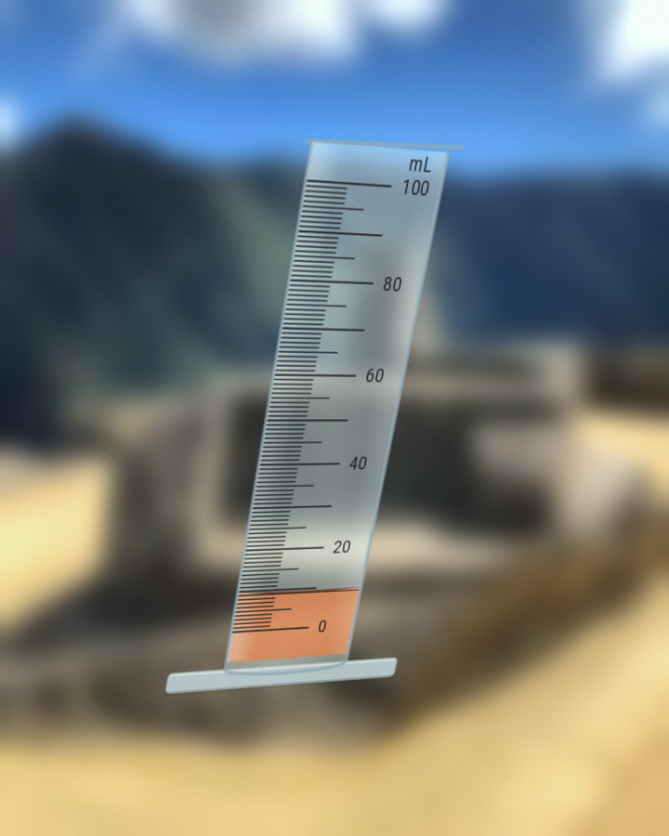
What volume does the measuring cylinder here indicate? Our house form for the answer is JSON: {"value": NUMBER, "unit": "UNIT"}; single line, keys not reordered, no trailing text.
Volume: {"value": 9, "unit": "mL"}
